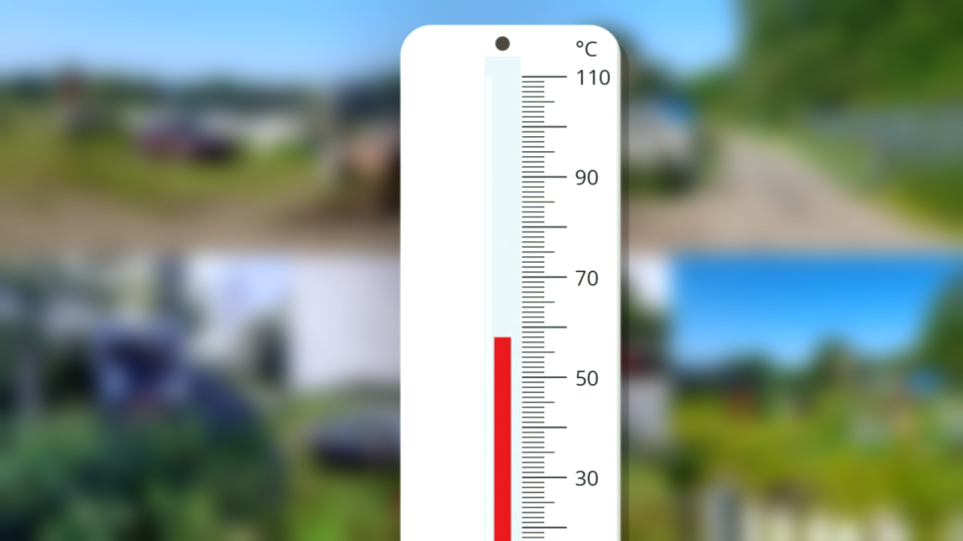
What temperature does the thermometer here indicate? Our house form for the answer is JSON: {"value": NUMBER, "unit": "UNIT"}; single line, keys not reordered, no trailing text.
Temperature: {"value": 58, "unit": "°C"}
